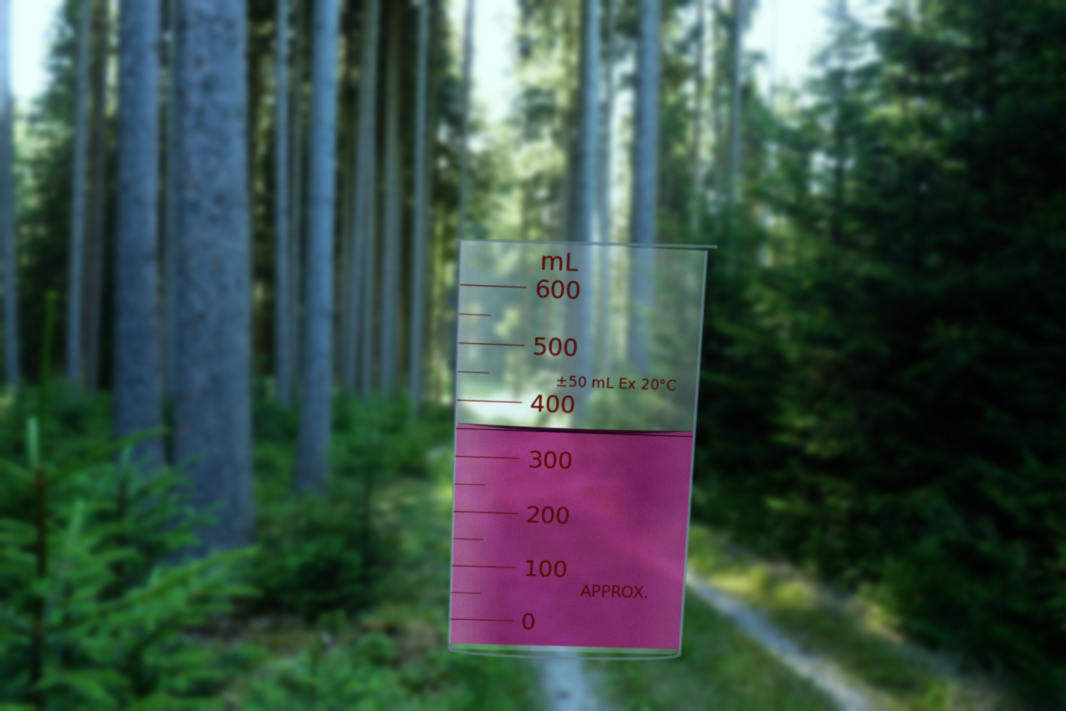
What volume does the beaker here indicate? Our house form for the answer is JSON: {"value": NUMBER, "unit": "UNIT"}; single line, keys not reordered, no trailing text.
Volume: {"value": 350, "unit": "mL"}
